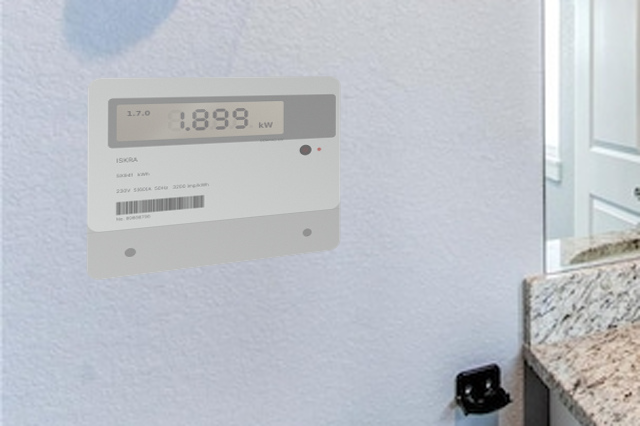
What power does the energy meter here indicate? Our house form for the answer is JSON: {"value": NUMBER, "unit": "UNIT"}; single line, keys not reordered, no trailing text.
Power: {"value": 1.899, "unit": "kW"}
